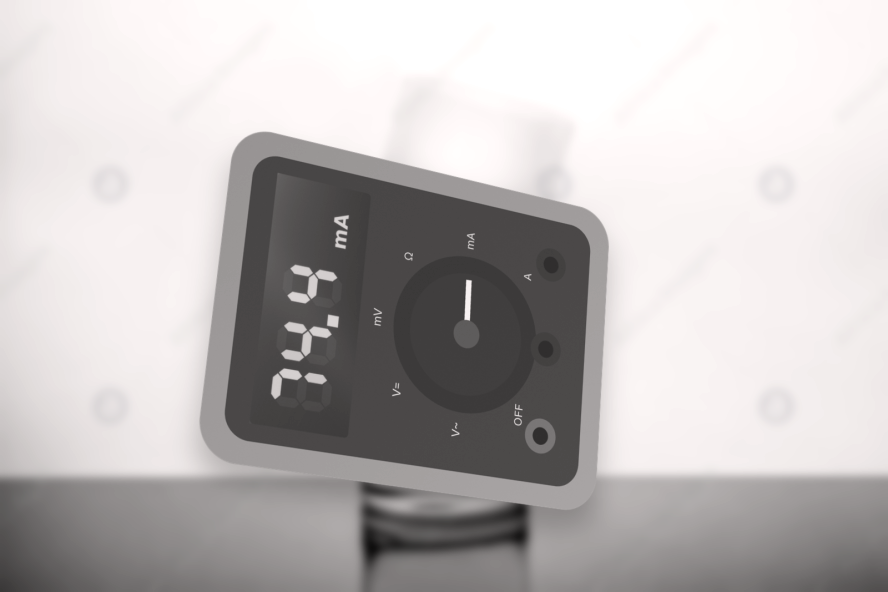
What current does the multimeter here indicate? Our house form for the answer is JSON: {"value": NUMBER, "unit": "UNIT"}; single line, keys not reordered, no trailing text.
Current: {"value": 74.4, "unit": "mA"}
